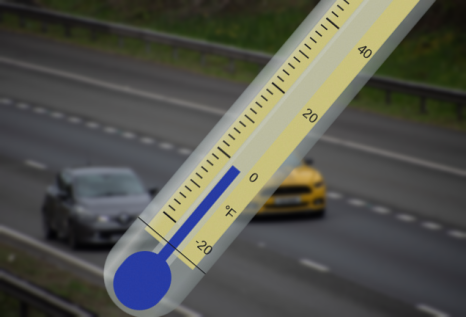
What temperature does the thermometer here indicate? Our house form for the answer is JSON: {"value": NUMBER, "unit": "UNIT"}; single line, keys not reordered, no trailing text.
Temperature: {"value": -1, "unit": "°F"}
